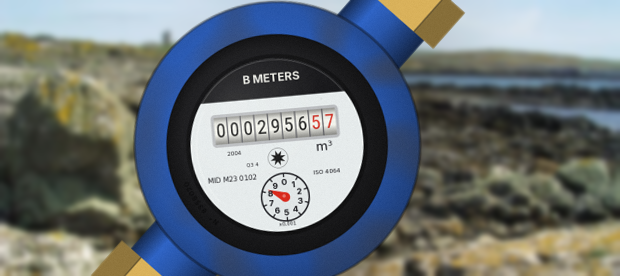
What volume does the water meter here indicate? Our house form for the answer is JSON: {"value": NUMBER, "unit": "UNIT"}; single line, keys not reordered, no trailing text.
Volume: {"value": 2956.578, "unit": "m³"}
